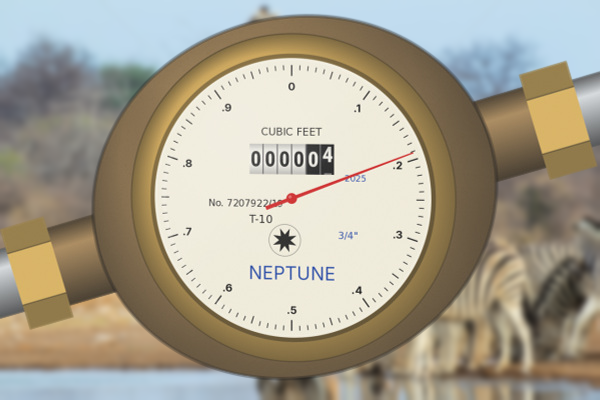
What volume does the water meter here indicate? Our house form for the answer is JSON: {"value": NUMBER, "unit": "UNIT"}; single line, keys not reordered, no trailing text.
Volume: {"value": 4.19, "unit": "ft³"}
